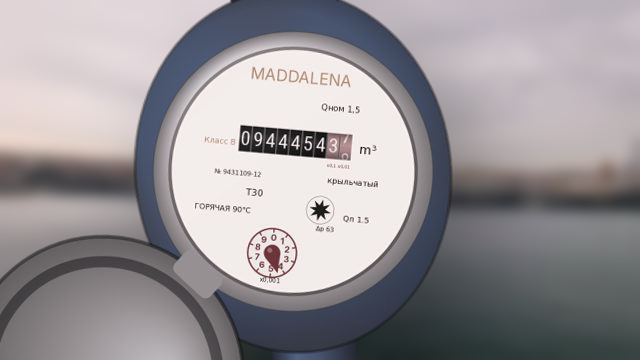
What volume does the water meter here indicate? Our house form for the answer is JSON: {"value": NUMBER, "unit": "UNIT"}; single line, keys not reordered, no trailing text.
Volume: {"value": 944454.374, "unit": "m³"}
